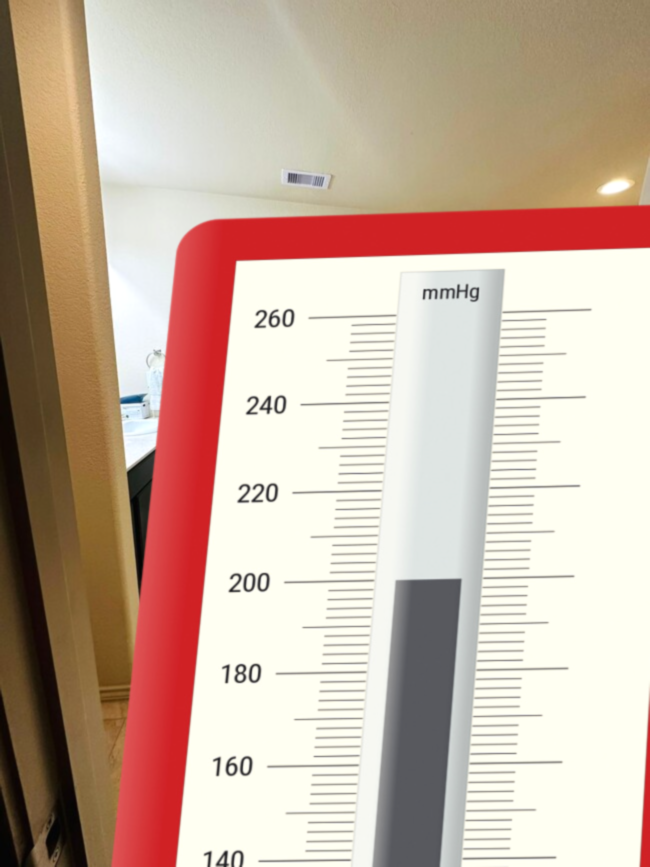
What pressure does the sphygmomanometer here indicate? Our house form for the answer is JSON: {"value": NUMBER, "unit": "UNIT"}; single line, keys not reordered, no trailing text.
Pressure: {"value": 200, "unit": "mmHg"}
